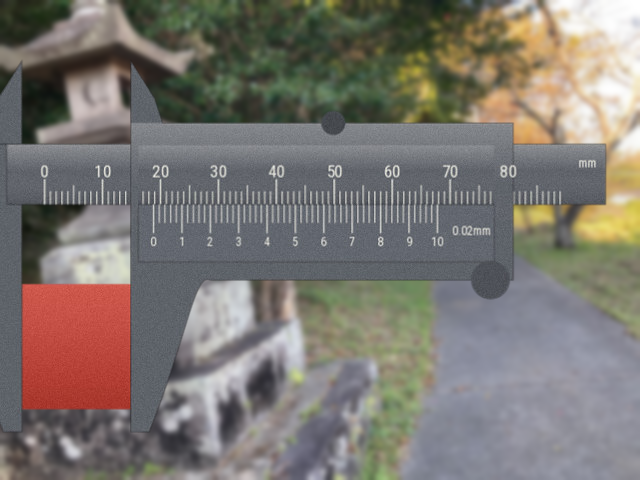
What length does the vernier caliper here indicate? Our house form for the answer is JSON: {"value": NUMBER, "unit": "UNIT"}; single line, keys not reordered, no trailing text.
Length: {"value": 18.8, "unit": "mm"}
